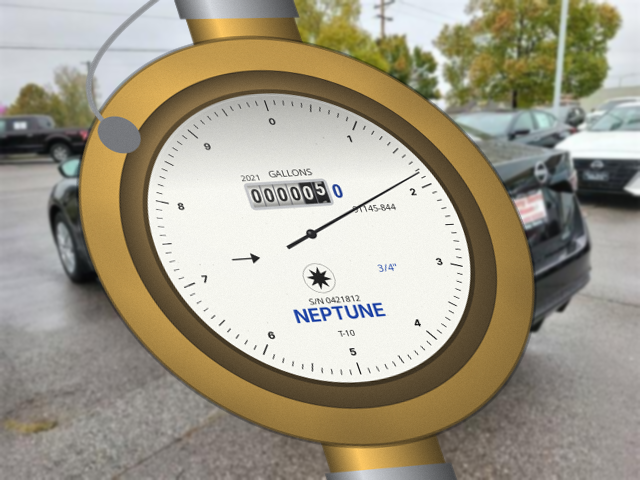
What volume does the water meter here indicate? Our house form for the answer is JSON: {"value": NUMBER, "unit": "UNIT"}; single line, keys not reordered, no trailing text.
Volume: {"value": 51.8, "unit": "gal"}
